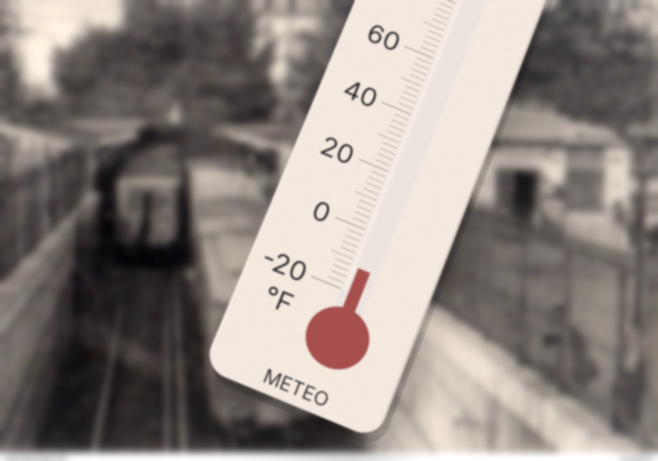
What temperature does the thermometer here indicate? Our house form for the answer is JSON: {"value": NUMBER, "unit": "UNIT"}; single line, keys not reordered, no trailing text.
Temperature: {"value": -12, "unit": "°F"}
